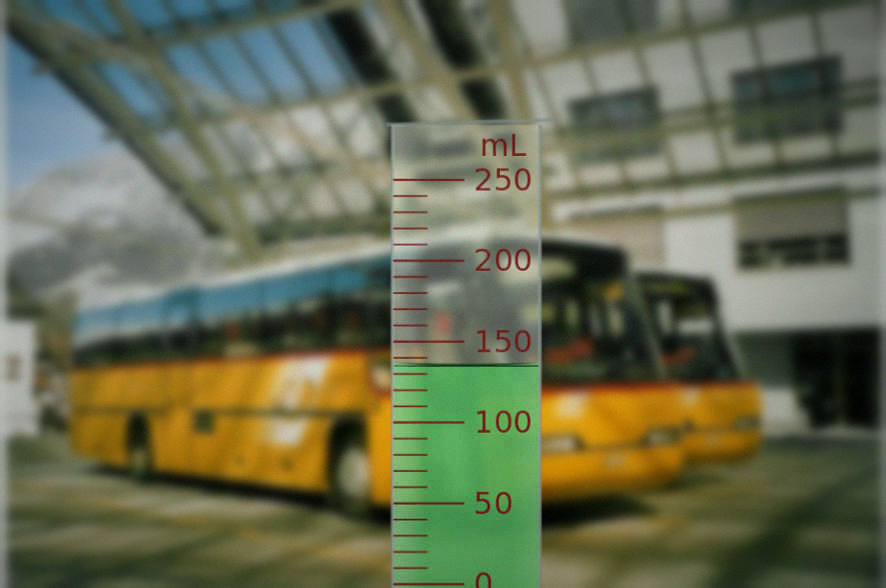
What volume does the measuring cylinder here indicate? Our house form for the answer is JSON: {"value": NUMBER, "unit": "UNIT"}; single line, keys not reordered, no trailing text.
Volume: {"value": 135, "unit": "mL"}
